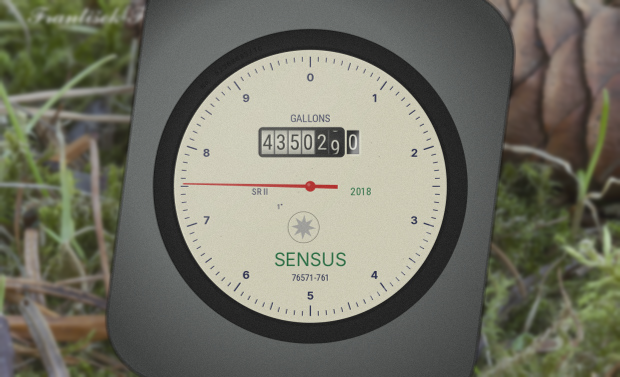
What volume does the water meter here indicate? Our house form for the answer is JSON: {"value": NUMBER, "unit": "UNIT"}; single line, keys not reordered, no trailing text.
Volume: {"value": 4350287.5, "unit": "gal"}
